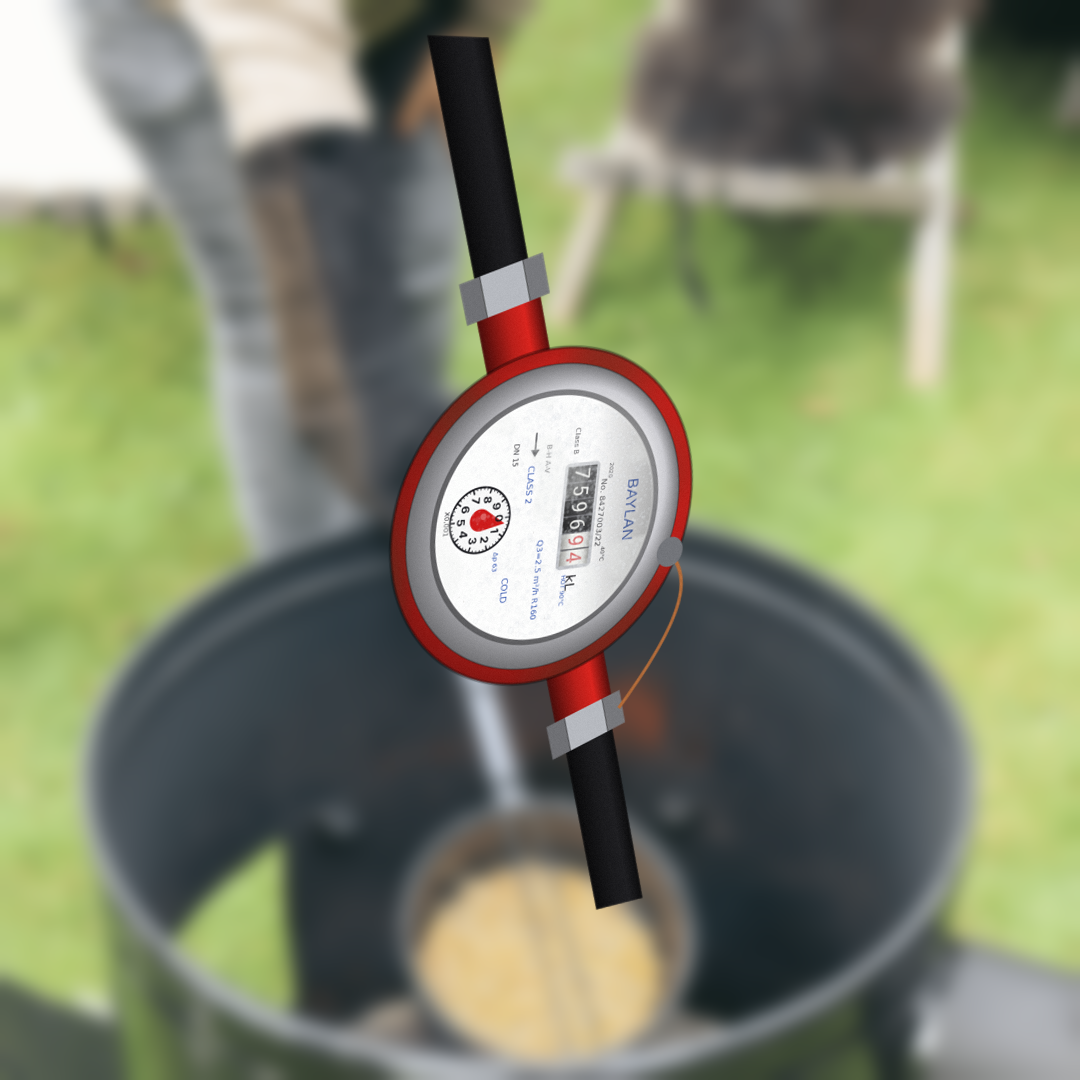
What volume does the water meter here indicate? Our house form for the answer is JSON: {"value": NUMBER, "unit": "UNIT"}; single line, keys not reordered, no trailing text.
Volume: {"value": 7596.940, "unit": "kL"}
